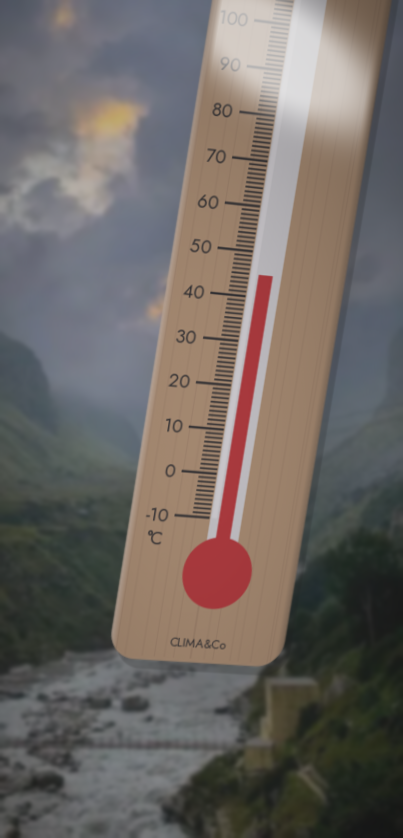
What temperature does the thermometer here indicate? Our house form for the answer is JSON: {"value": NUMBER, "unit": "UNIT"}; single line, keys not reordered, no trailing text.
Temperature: {"value": 45, "unit": "°C"}
